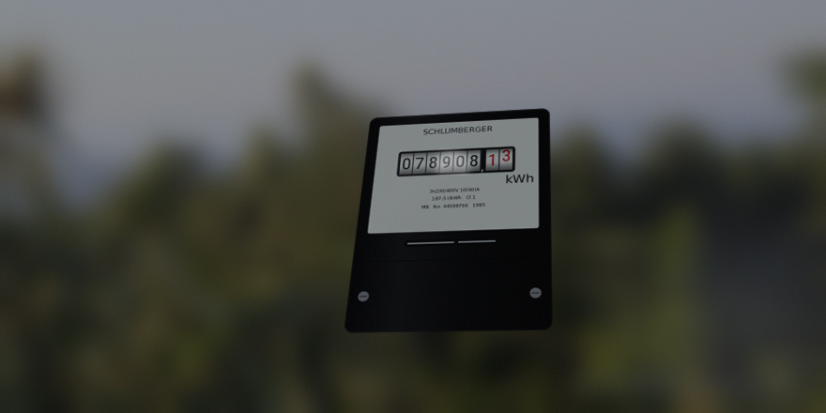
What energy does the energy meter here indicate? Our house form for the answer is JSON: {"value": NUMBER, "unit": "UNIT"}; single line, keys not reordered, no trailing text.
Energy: {"value": 78908.13, "unit": "kWh"}
